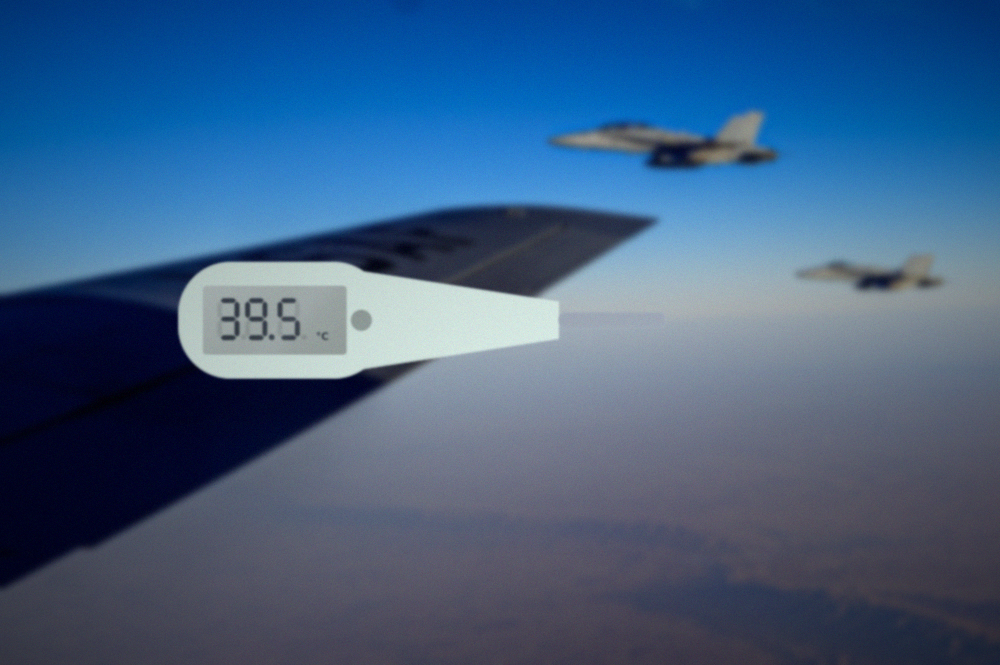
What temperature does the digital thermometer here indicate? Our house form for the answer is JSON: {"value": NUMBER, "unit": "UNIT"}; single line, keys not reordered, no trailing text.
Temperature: {"value": 39.5, "unit": "°C"}
